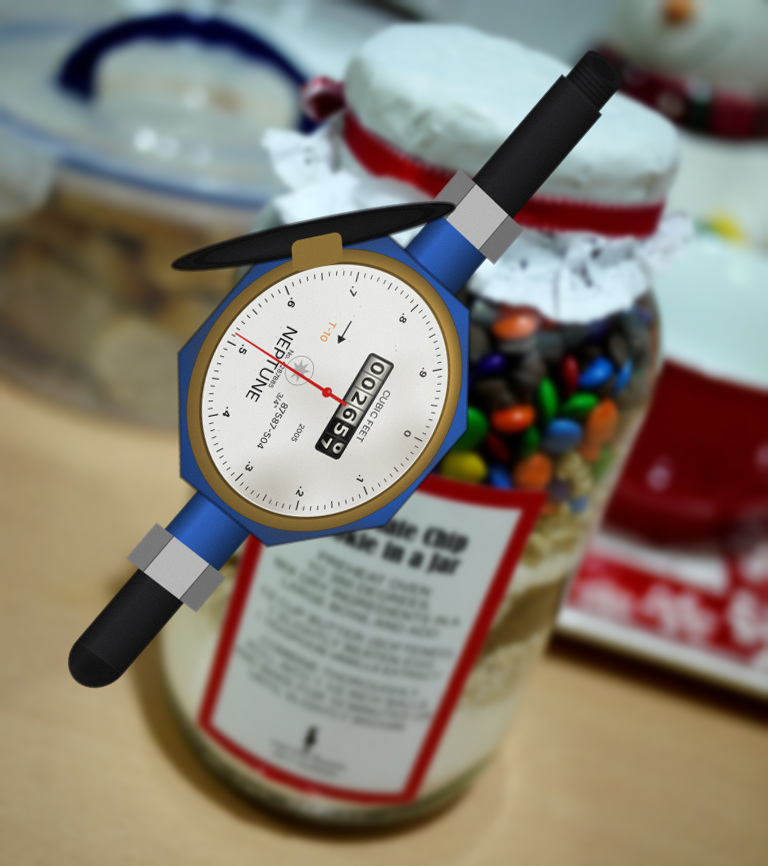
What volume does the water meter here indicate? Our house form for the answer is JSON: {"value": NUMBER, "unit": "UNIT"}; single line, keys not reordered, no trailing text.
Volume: {"value": 2656.51, "unit": "ft³"}
